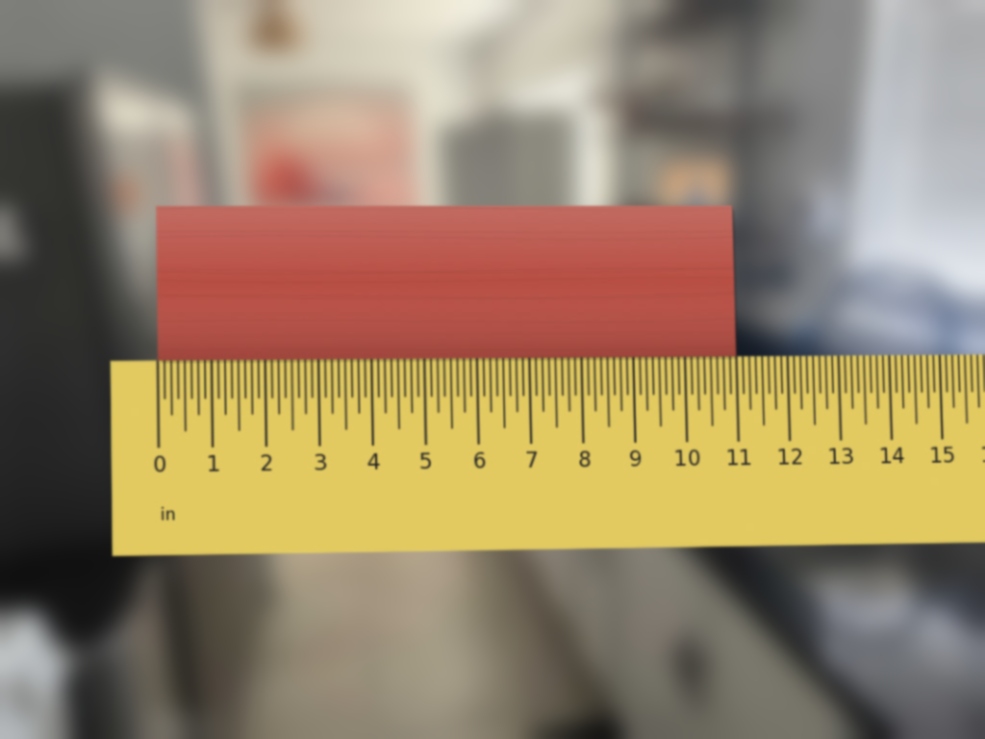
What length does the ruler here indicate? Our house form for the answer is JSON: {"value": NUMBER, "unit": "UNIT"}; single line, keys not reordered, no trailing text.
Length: {"value": 11, "unit": "in"}
